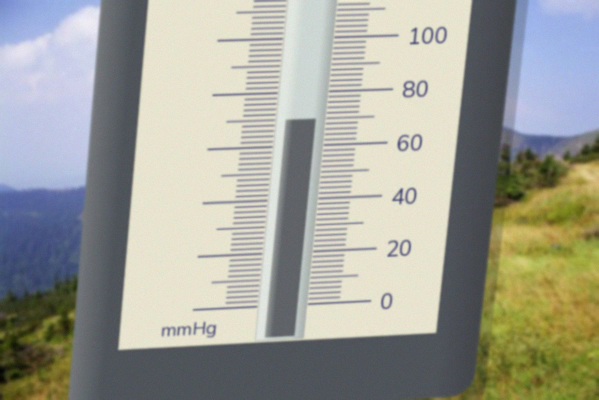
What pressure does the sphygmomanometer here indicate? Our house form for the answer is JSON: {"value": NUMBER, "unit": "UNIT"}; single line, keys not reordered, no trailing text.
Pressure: {"value": 70, "unit": "mmHg"}
